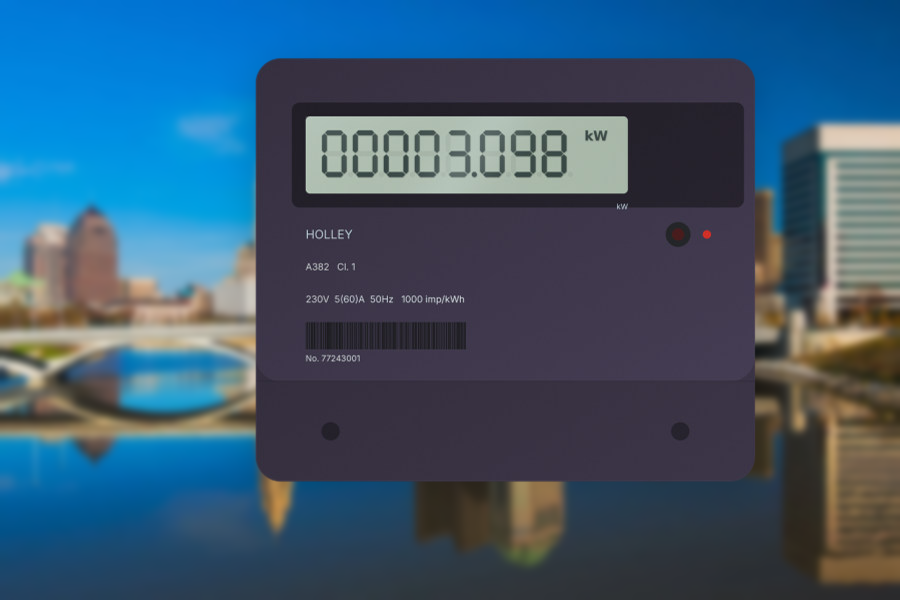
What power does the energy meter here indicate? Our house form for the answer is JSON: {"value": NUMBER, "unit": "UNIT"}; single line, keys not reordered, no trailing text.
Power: {"value": 3.098, "unit": "kW"}
